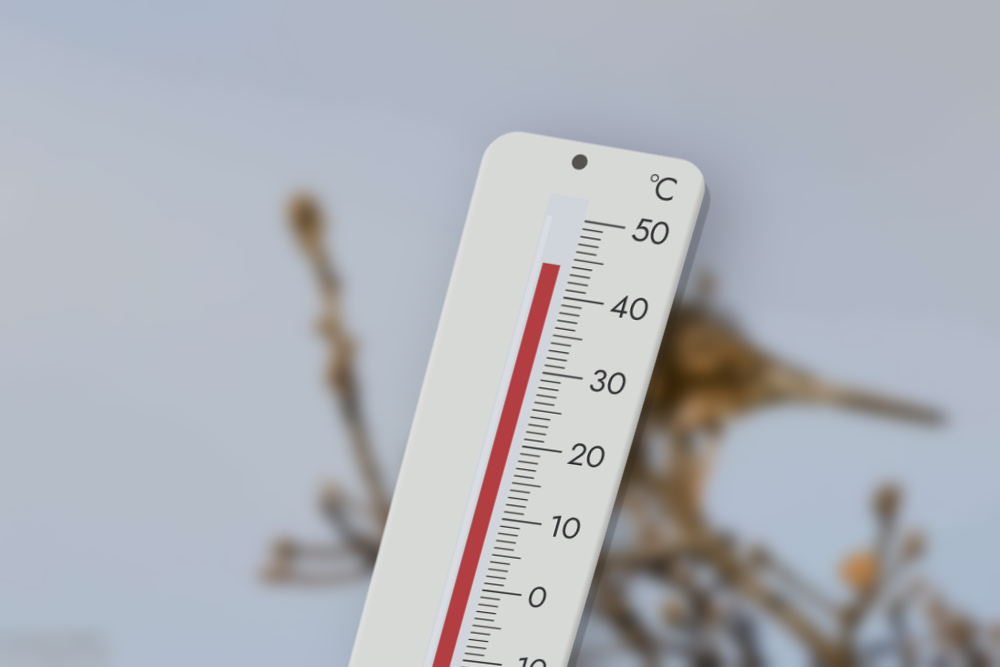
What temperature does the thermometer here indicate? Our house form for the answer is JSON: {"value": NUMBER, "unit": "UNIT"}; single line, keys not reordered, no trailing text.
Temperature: {"value": 44, "unit": "°C"}
